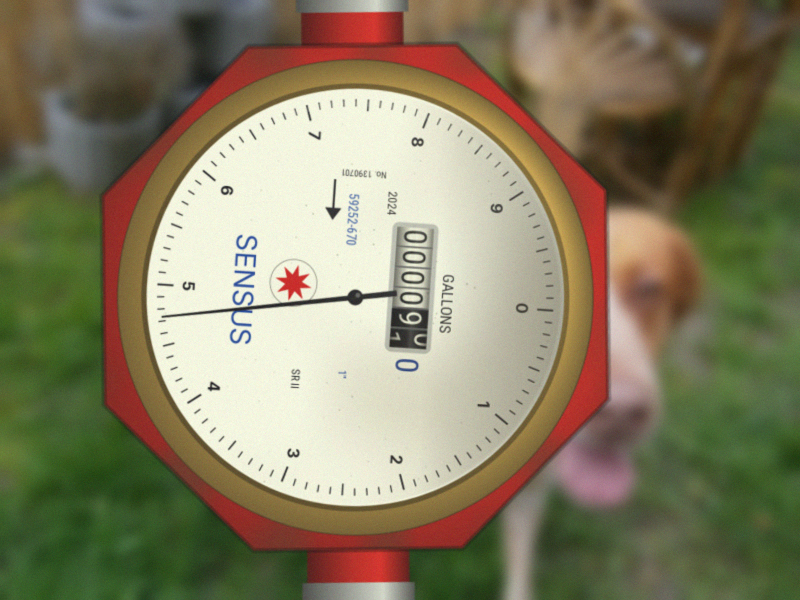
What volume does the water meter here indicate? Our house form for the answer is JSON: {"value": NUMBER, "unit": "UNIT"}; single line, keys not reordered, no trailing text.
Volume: {"value": 904.7, "unit": "gal"}
